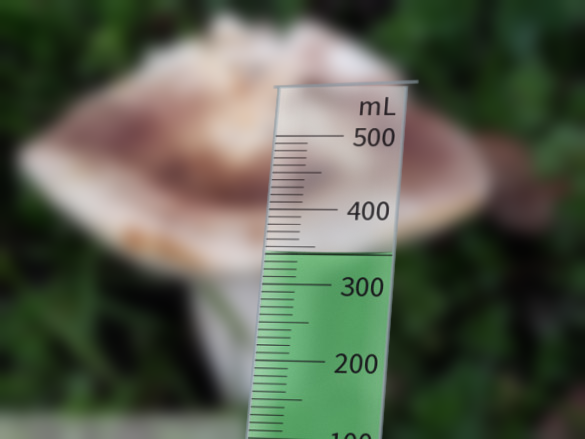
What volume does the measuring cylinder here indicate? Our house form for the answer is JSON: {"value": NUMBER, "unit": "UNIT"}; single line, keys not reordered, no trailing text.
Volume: {"value": 340, "unit": "mL"}
